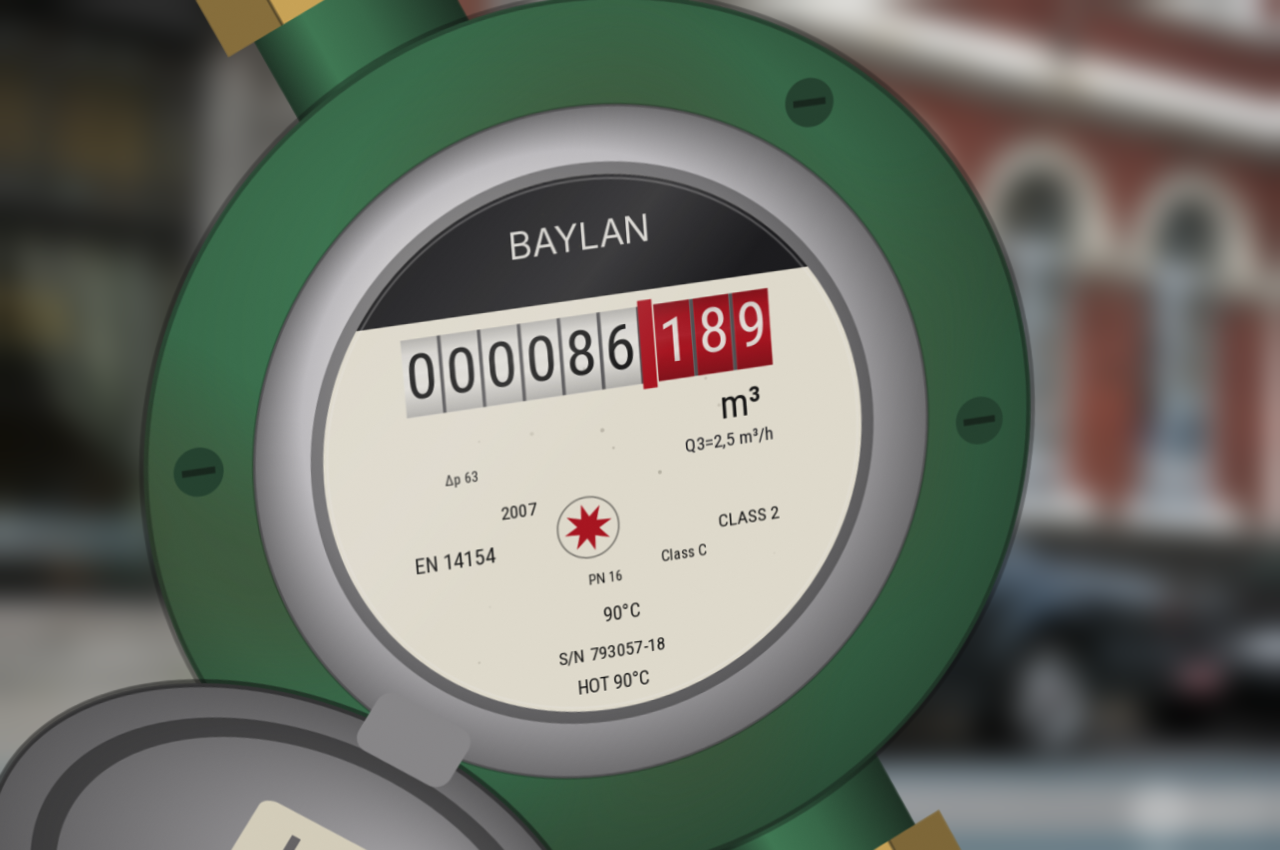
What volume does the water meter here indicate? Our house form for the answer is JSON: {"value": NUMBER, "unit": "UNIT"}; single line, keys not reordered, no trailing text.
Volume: {"value": 86.189, "unit": "m³"}
